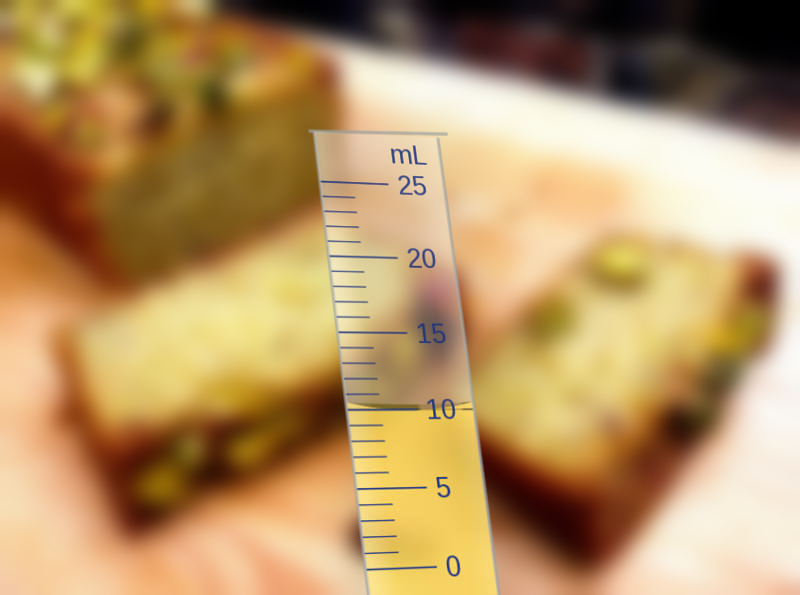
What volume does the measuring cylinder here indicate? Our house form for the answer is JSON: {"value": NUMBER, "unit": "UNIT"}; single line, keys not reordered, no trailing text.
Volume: {"value": 10, "unit": "mL"}
